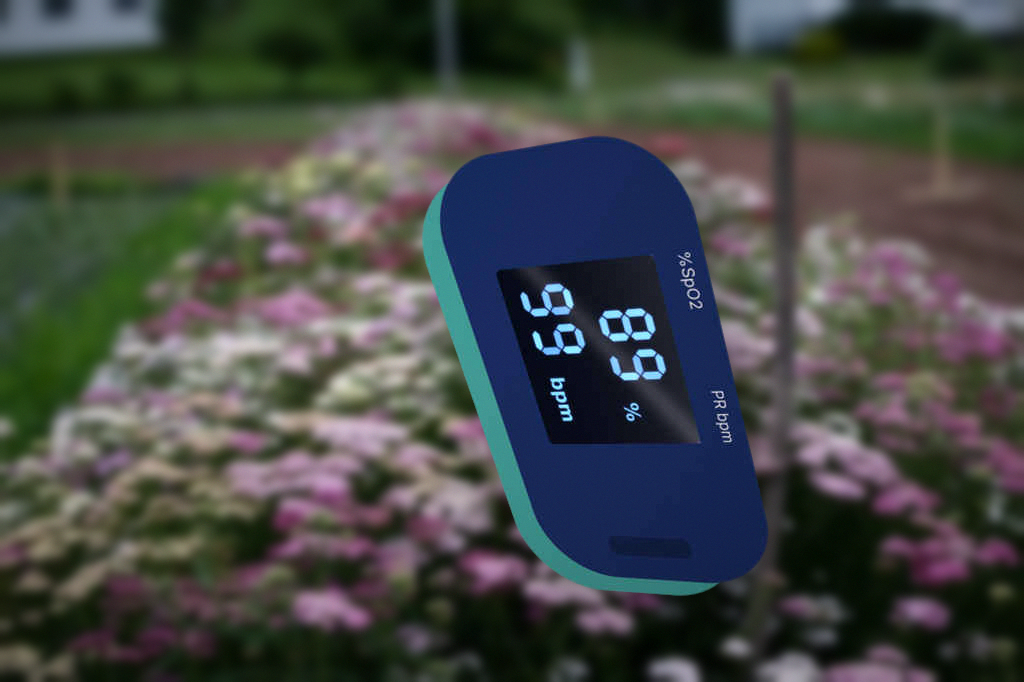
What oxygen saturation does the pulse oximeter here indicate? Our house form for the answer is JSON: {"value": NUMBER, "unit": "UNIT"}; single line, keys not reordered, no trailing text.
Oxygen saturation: {"value": 89, "unit": "%"}
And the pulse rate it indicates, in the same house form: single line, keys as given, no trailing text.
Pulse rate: {"value": 99, "unit": "bpm"}
